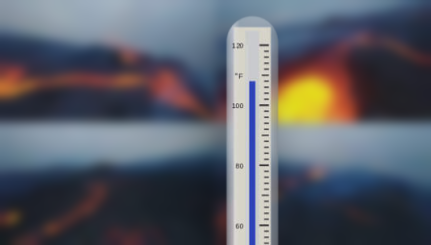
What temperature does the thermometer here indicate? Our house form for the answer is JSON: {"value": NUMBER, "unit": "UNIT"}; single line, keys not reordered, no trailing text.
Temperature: {"value": 108, "unit": "°F"}
